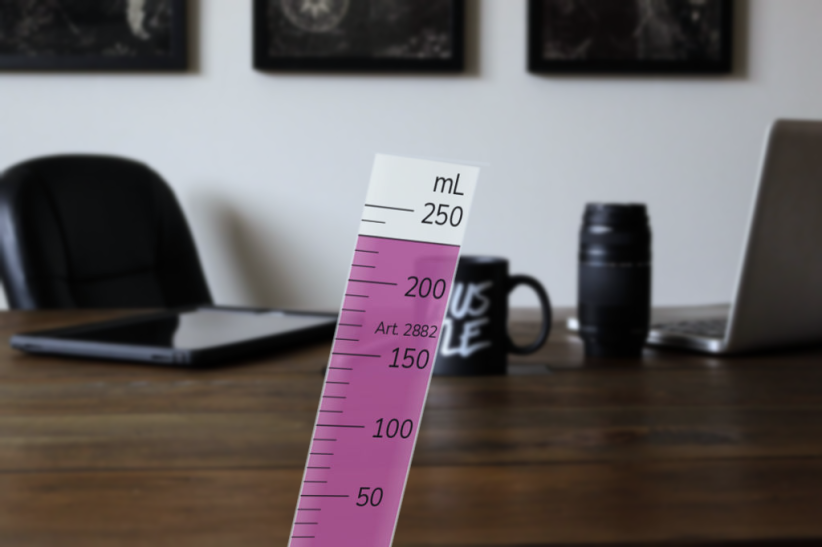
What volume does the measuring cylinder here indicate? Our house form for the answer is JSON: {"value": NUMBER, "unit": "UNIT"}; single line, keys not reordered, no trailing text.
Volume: {"value": 230, "unit": "mL"}
